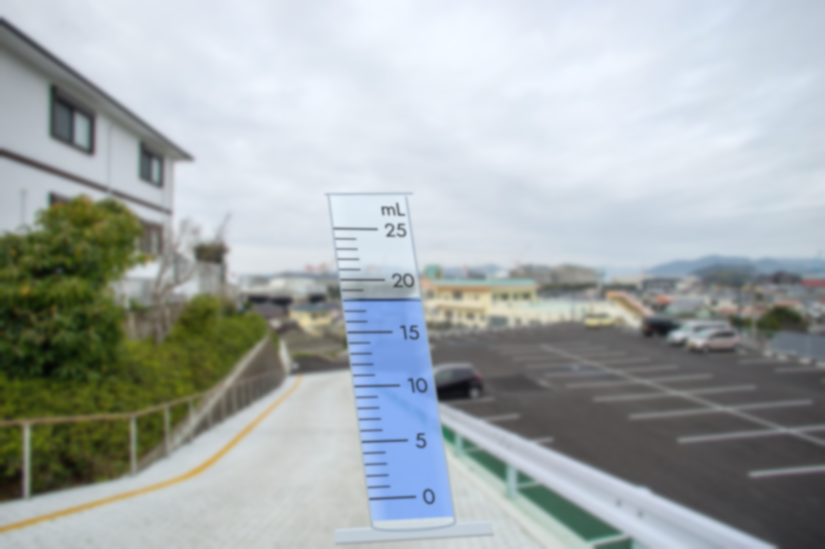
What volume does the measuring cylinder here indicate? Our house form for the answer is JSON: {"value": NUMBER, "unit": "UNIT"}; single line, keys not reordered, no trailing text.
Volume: {"value": 18, "unit": "mL"}
